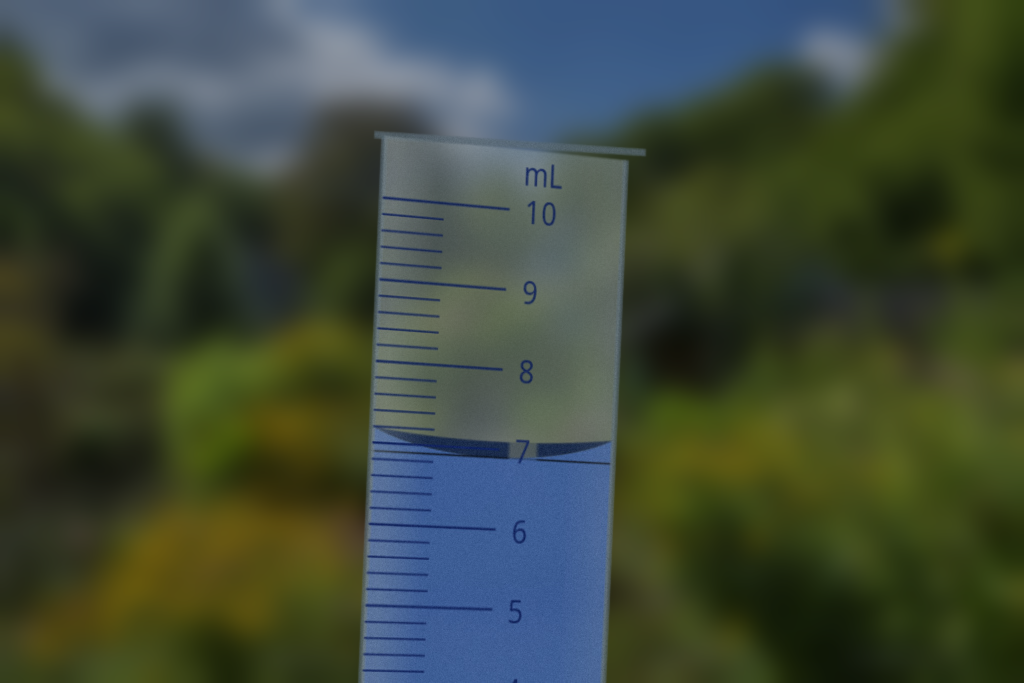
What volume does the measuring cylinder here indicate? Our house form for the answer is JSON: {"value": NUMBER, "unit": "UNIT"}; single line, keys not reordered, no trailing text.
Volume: {"value": 6.9, "unit": "mL"}
